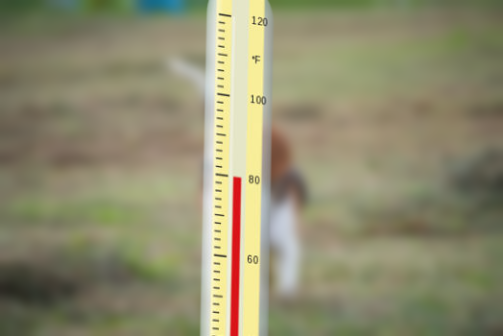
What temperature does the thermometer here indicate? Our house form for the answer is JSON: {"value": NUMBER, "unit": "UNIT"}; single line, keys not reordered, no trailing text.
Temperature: {"value": 80, "unit": "°F"}
